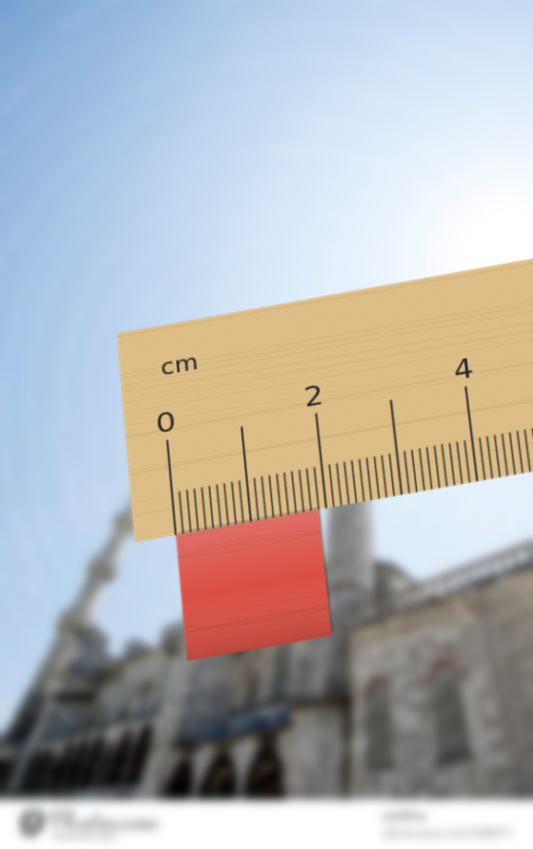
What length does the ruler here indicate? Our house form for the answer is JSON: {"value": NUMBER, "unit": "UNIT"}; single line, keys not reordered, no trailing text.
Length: {"value": 1.9, "unit": "cm"}
